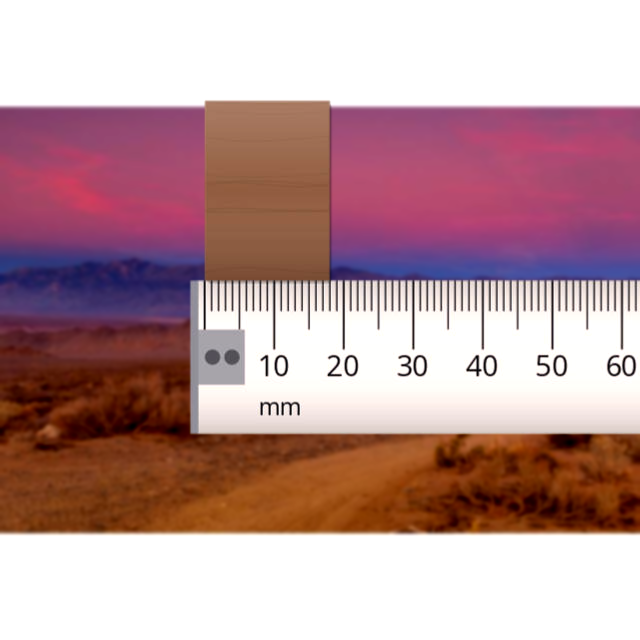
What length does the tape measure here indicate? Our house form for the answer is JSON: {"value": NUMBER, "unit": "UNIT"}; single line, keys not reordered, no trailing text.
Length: {"value": 18, "unit": "mm"}
